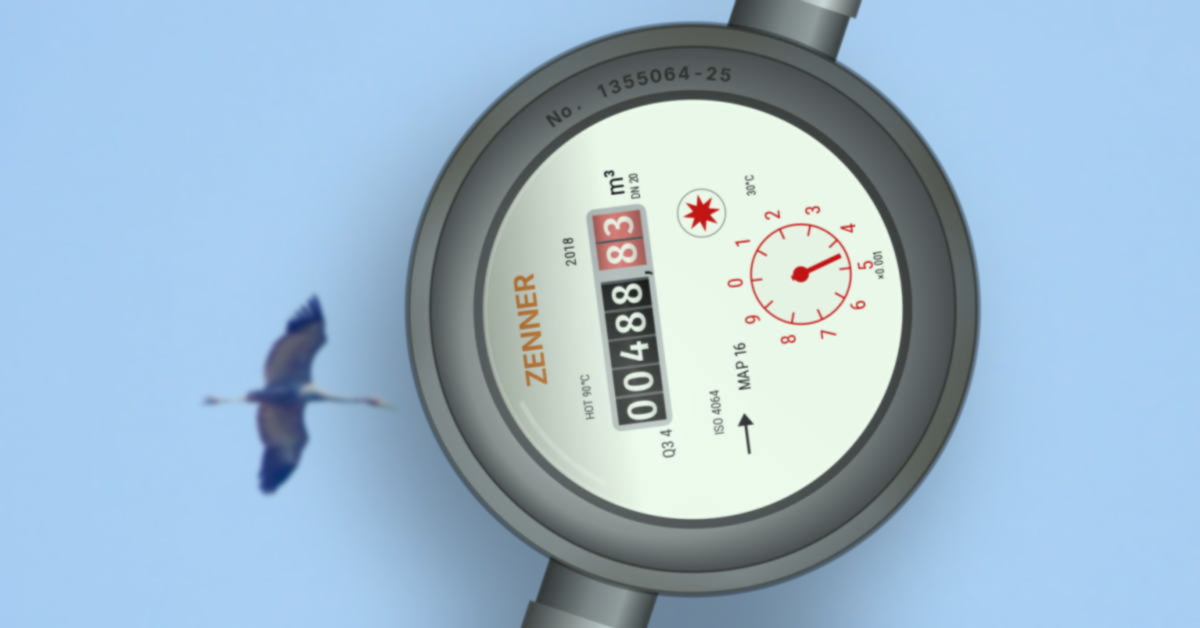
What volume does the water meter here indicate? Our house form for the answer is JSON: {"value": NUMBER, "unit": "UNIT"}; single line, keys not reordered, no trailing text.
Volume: {"value": 488.834, "unit": "m³"}
